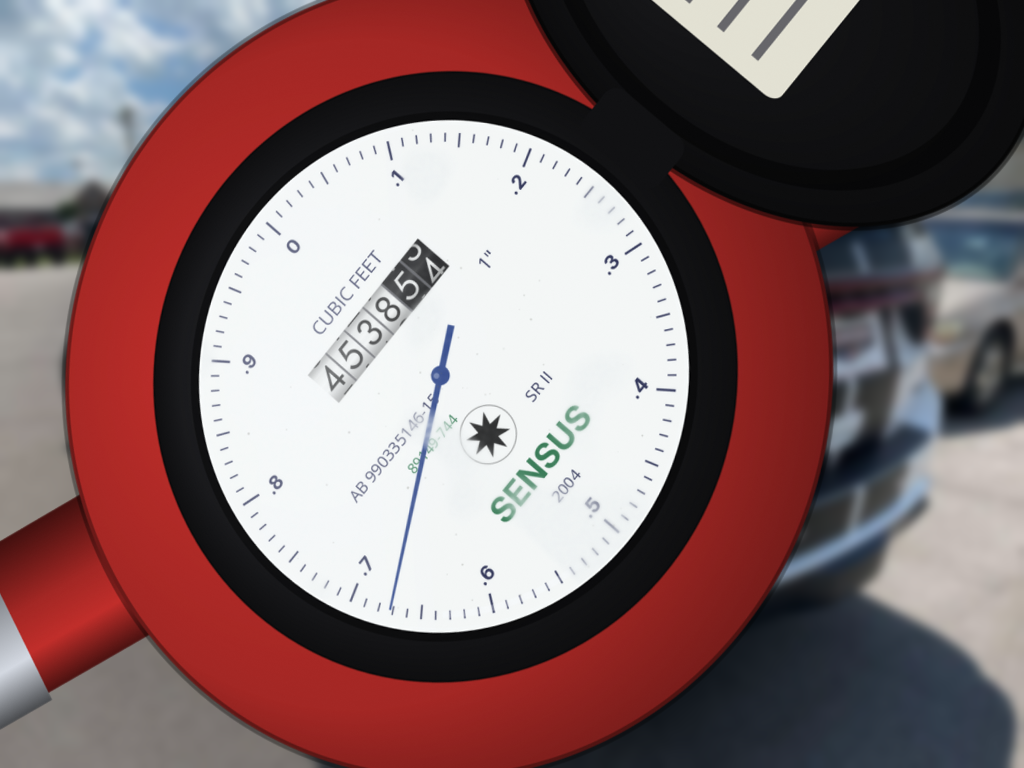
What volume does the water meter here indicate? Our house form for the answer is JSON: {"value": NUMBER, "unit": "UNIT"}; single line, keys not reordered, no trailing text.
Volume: {"value": 453853.67, "unit": "ft³"}
